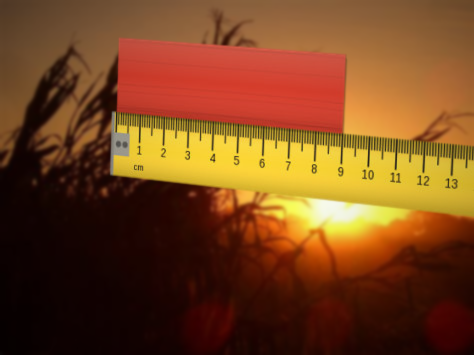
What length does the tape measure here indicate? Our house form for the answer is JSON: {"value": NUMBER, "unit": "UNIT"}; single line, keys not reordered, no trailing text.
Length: {"value": 9, "unit": "cm"}
